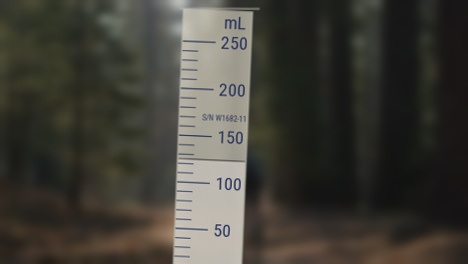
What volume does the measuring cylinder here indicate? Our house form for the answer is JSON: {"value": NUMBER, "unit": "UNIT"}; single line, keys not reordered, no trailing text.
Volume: {"value": 125, "unit": "mL"}
